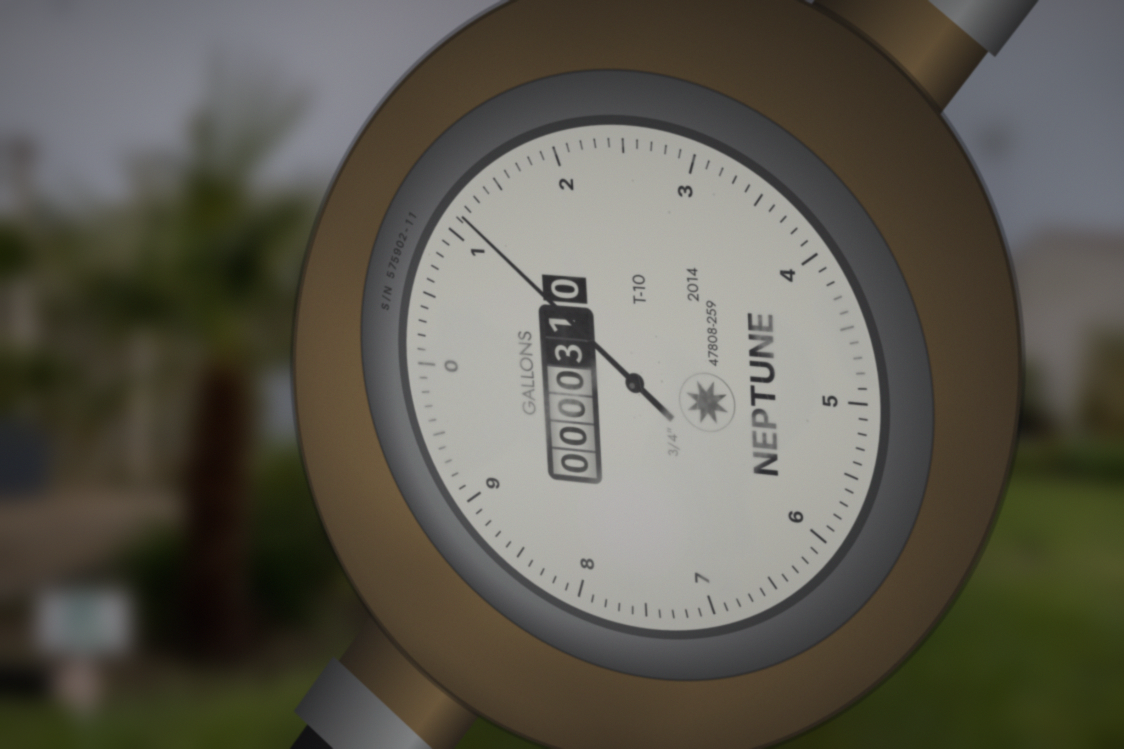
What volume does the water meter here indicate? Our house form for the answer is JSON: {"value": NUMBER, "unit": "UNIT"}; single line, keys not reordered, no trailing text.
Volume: {"value": 311.1, "unit": "gal"}
